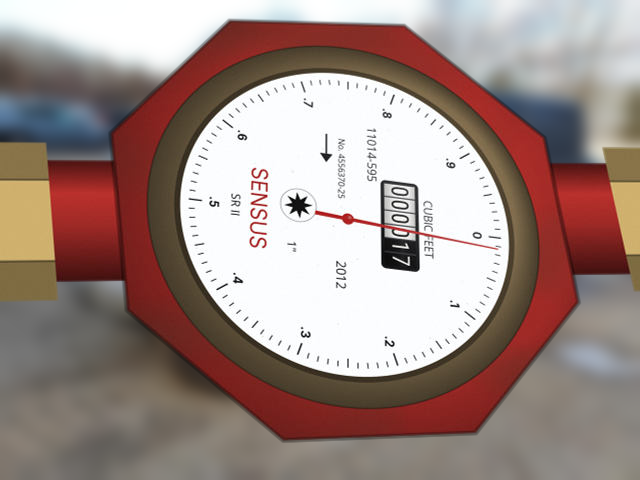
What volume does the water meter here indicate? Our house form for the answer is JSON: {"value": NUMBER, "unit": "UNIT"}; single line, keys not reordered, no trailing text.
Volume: {"value": 17.01, "unit": "ft³"}
